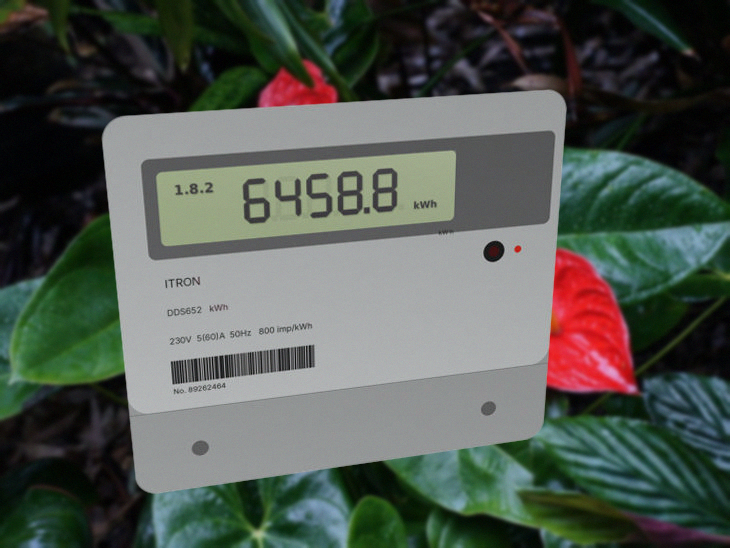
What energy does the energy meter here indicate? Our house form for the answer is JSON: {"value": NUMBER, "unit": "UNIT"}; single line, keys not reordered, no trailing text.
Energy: {"value": 6458.8, "unit": "kWh"}
